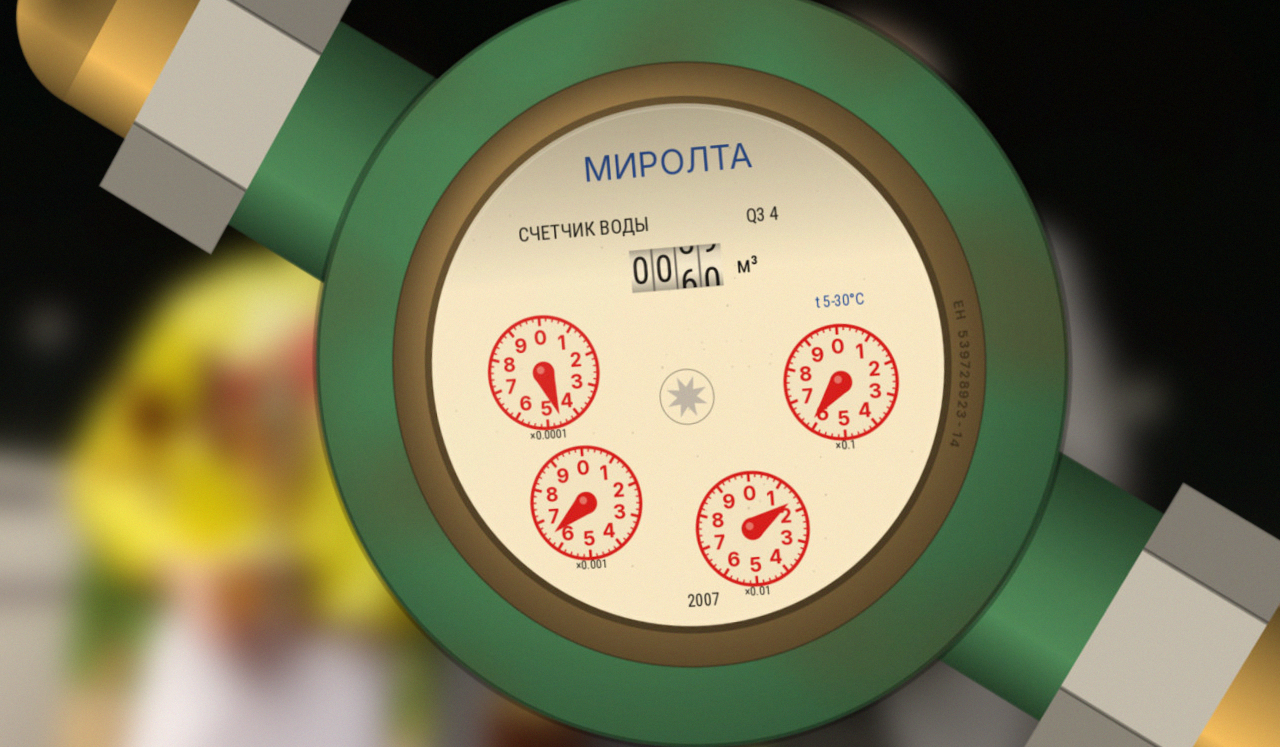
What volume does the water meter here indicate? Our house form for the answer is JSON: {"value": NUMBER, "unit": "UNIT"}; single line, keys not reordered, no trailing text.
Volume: {"value": 59.6164, "unit": "m³"}
